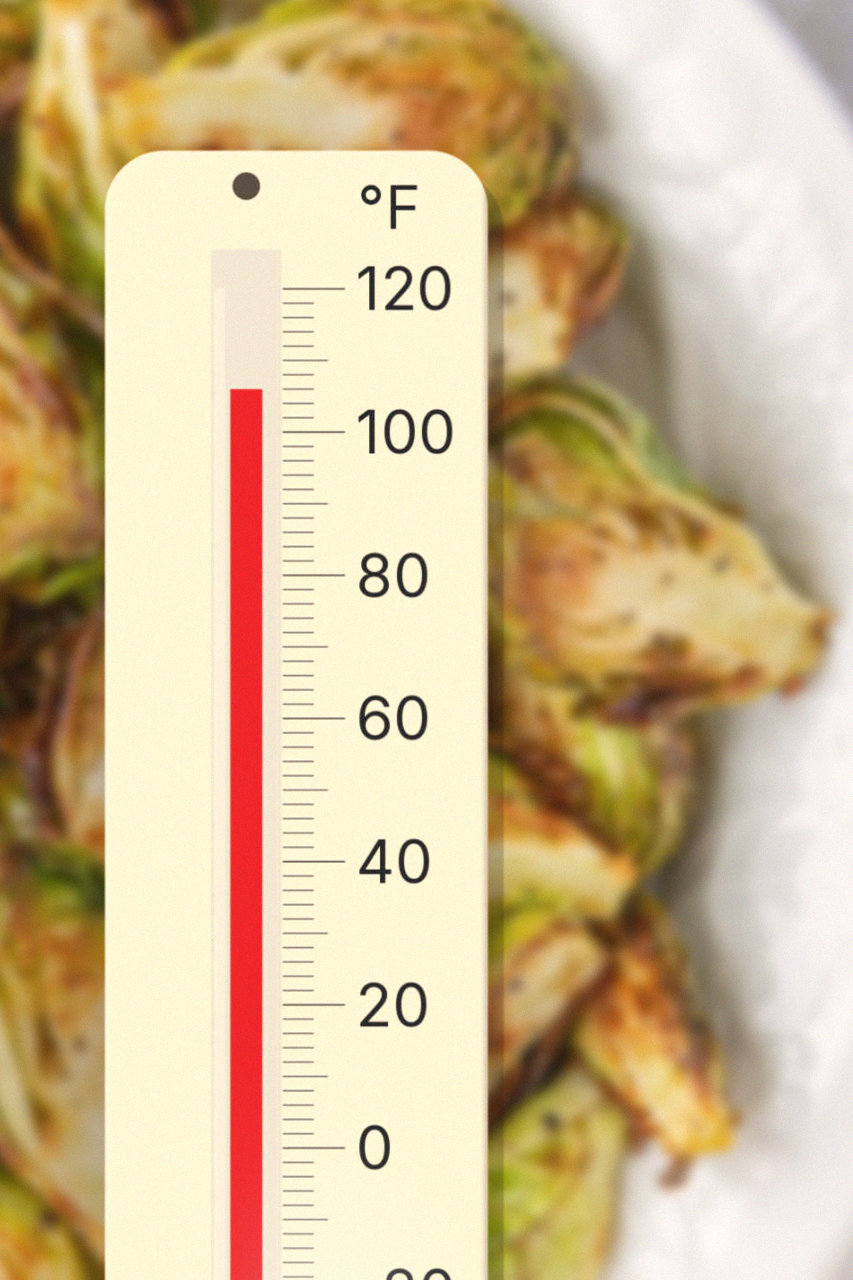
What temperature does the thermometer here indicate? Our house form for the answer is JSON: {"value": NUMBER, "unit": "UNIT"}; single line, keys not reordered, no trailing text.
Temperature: {"value": 106, "unit": "°F"}
